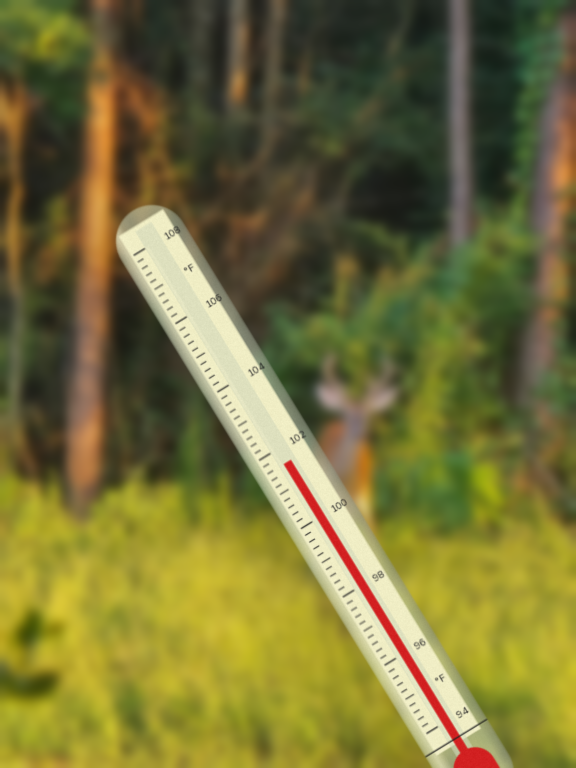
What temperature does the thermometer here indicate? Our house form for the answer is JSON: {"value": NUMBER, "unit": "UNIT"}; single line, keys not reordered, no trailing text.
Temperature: {"value": 101.6, "unit": "°F"}
